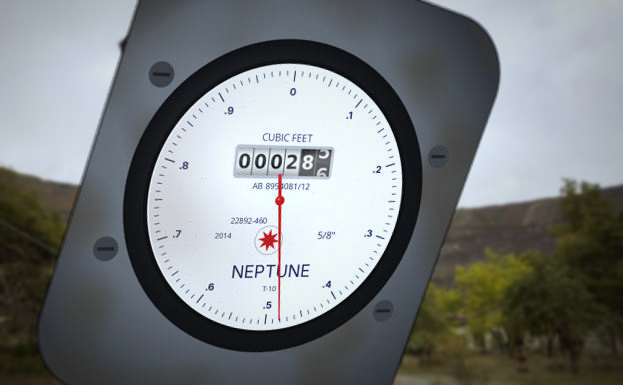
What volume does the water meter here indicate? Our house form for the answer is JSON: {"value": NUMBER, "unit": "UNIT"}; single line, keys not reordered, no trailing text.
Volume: {"value": 285.48, "unit": "ft³"}
